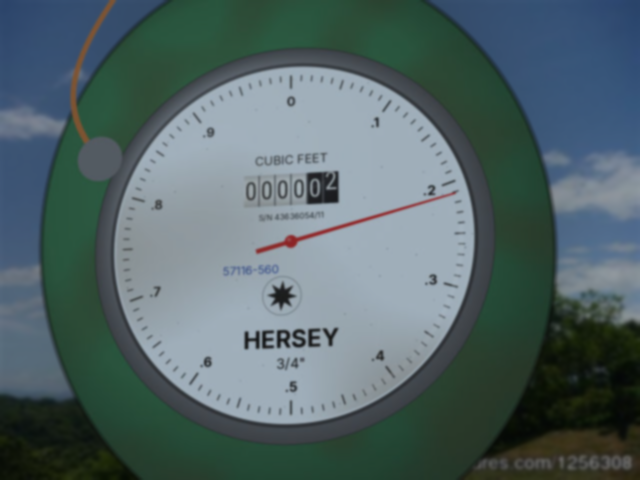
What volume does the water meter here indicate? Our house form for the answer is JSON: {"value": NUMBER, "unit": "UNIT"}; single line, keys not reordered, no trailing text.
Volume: {"value": 2.21, "unit": "ft³"}
